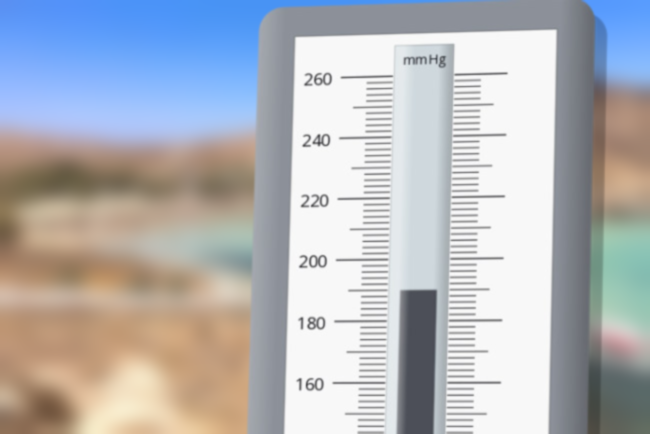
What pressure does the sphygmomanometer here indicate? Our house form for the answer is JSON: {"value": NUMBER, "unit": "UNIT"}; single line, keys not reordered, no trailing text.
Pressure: {"value": 190, "unit": "mmHg"}
